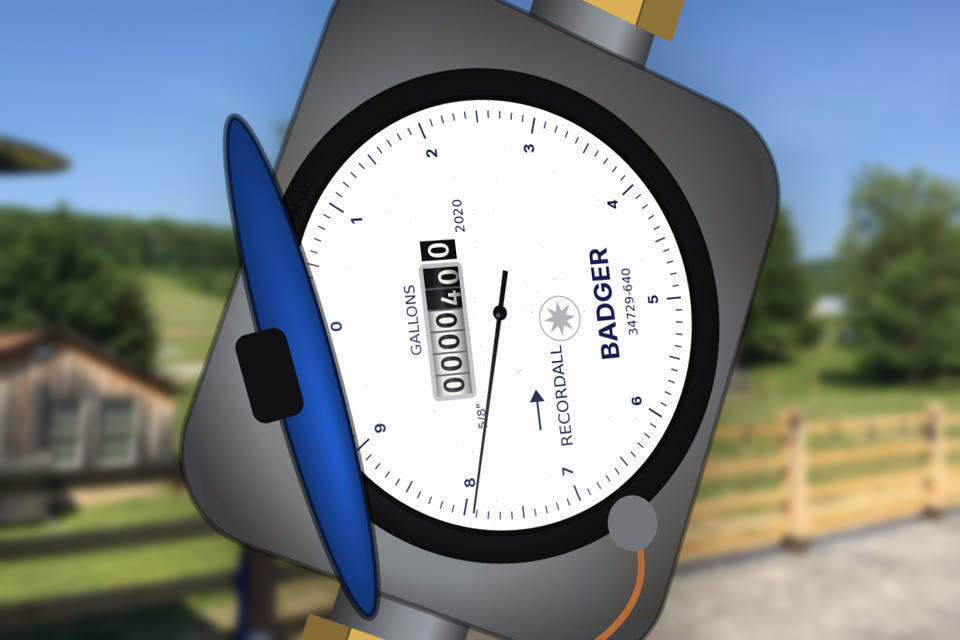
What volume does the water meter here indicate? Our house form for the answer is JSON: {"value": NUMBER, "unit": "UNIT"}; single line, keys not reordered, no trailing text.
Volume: {"value": 397.9, "unit": "gal"}
